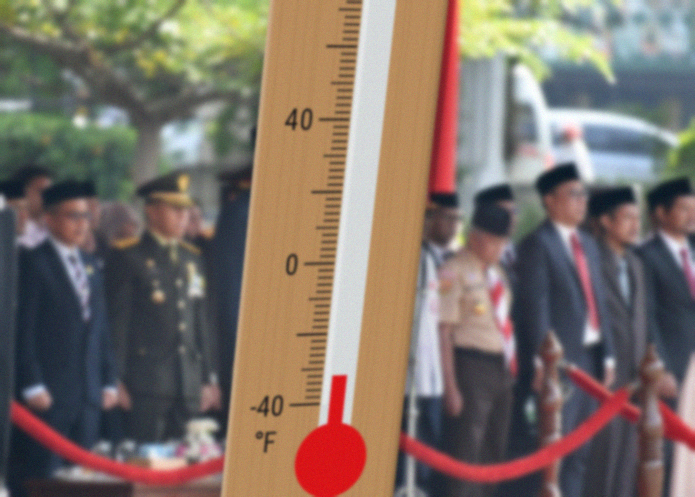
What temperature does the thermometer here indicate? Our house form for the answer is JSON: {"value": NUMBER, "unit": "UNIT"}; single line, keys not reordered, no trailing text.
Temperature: {"value": -32, "unit": "°F"}
